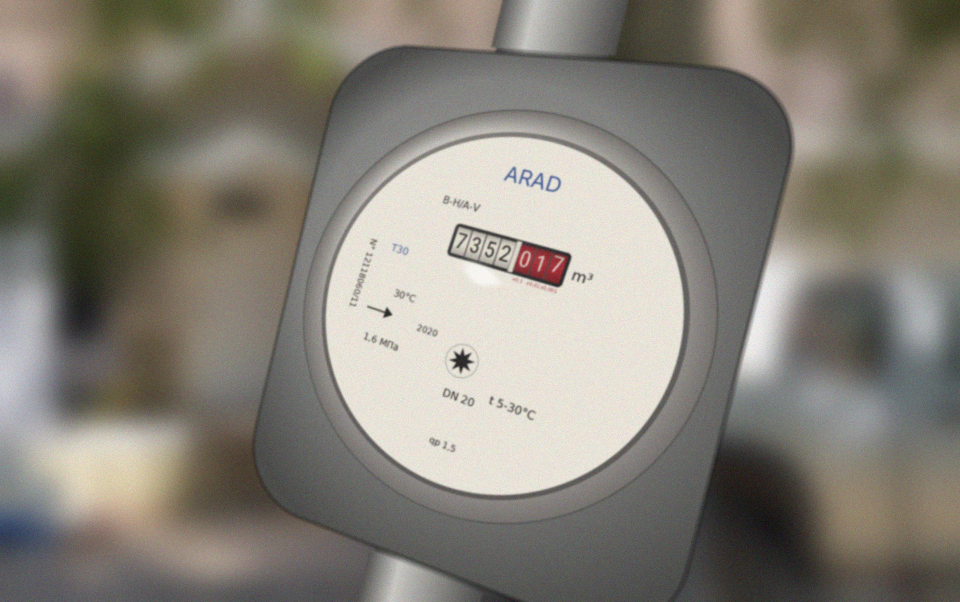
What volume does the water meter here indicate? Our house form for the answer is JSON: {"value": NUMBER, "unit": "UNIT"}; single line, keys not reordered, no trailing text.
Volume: {"value": 7352.017, "unit": "m³"}
